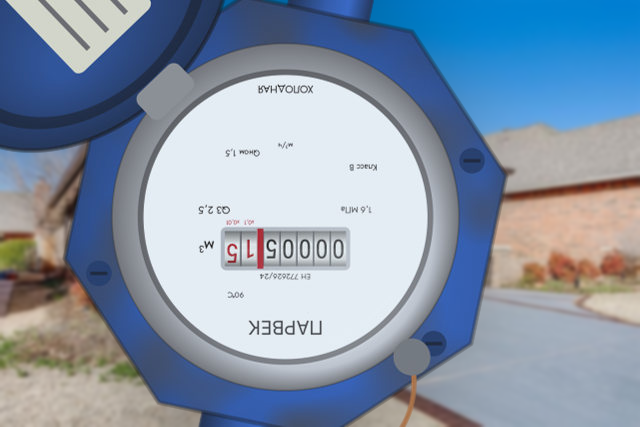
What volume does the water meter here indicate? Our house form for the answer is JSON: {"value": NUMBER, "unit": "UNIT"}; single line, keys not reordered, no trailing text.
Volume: {"value": 5.15, "unit": "m³"}
